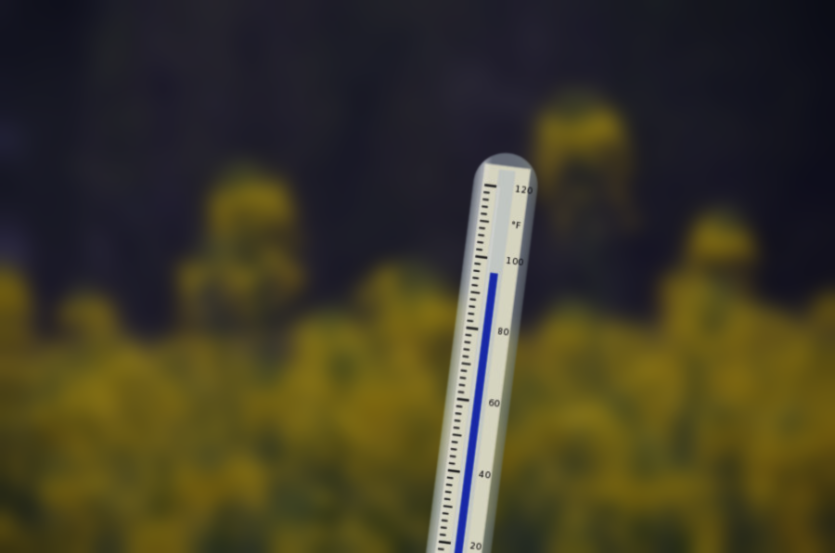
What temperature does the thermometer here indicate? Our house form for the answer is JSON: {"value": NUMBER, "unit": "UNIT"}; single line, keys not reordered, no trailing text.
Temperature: {"value": 96, "unit": "°F"}
